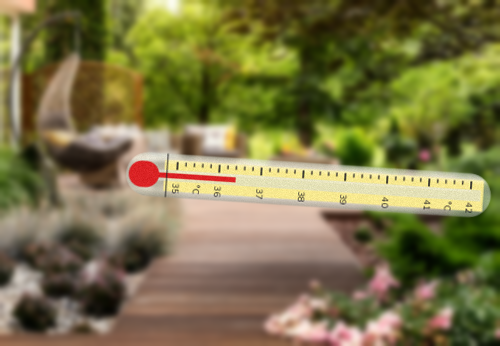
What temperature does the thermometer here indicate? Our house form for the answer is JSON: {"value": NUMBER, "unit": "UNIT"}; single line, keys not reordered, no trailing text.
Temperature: {"value": 36.4, "unit": "°C"}
